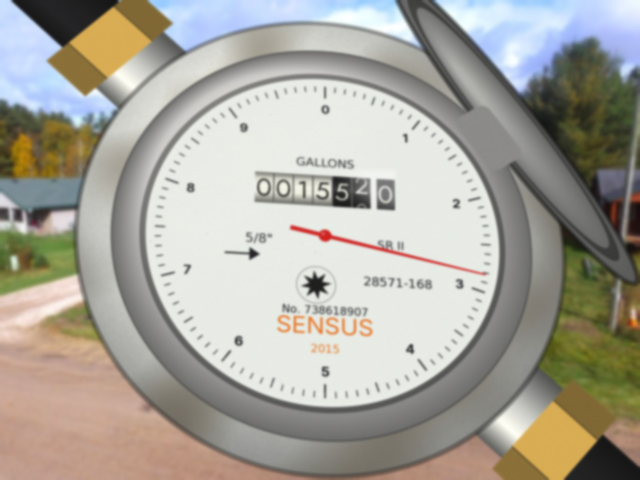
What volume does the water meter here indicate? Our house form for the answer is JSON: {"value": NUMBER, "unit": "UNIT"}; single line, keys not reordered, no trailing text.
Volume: {"value": 15522.8, "unit": "gal"}
